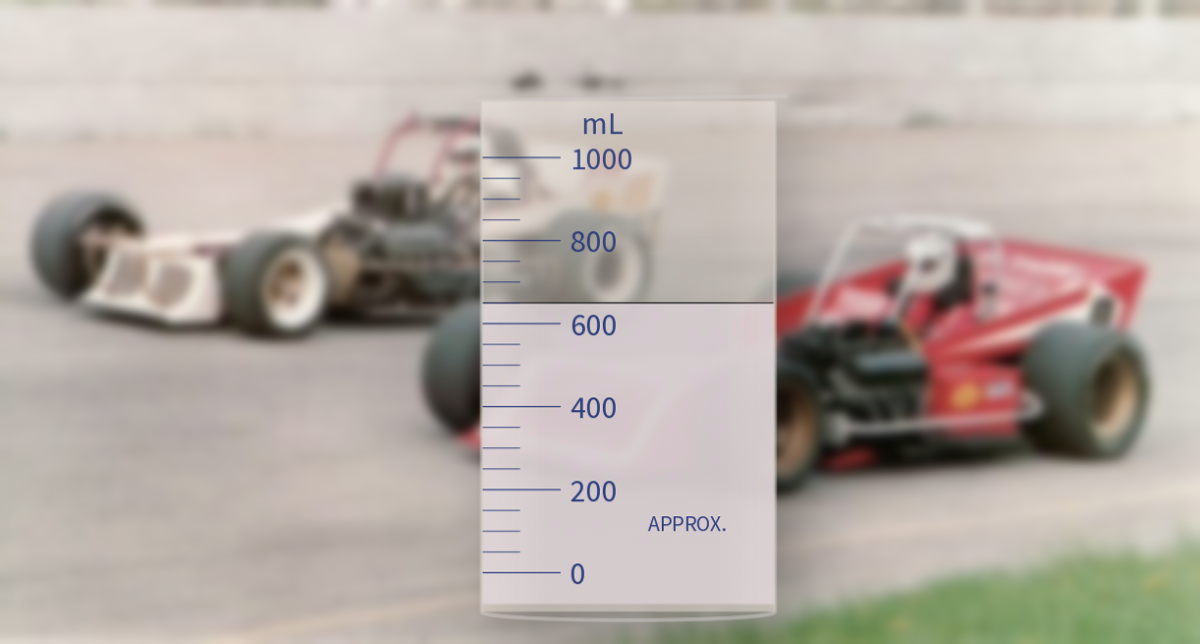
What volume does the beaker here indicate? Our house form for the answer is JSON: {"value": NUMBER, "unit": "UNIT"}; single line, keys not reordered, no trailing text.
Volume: {"value": 650, "unit": "mL"}
